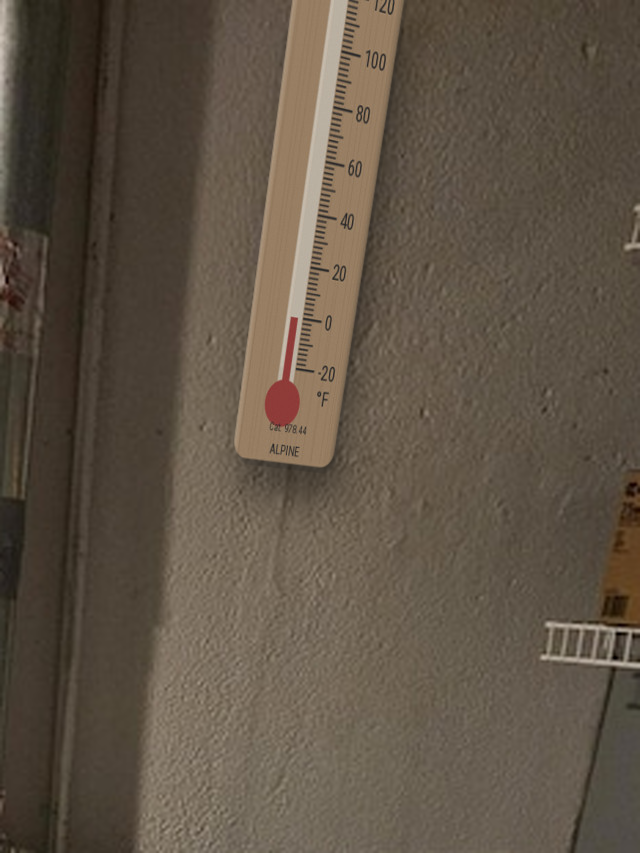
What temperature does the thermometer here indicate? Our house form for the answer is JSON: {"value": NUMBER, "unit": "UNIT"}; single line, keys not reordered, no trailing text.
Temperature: {"value": 0, "unit": "°F"}
